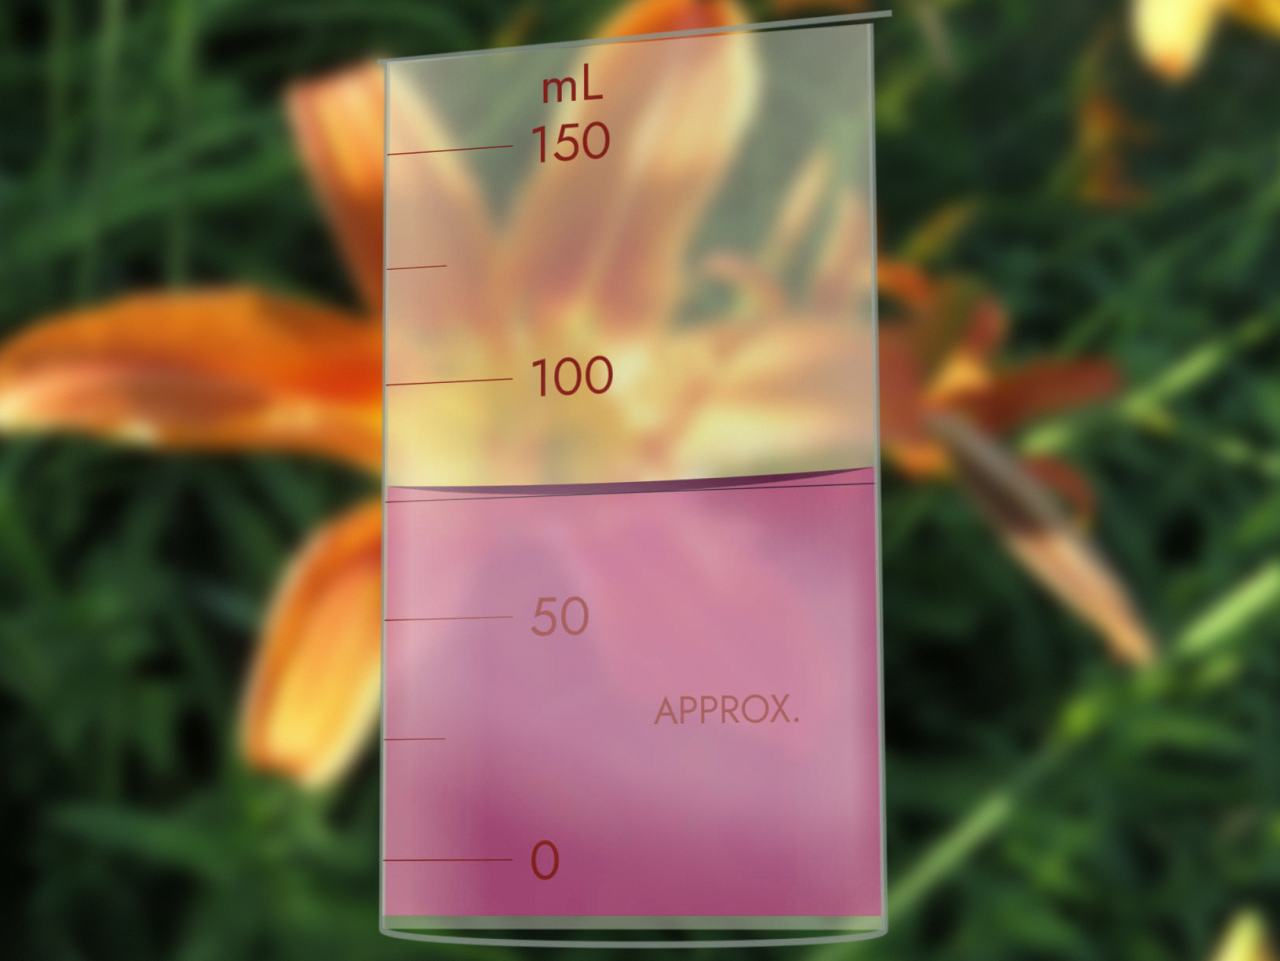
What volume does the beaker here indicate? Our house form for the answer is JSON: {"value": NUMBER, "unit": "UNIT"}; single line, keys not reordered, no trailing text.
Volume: {"value": 75, "unit": "mL"}
